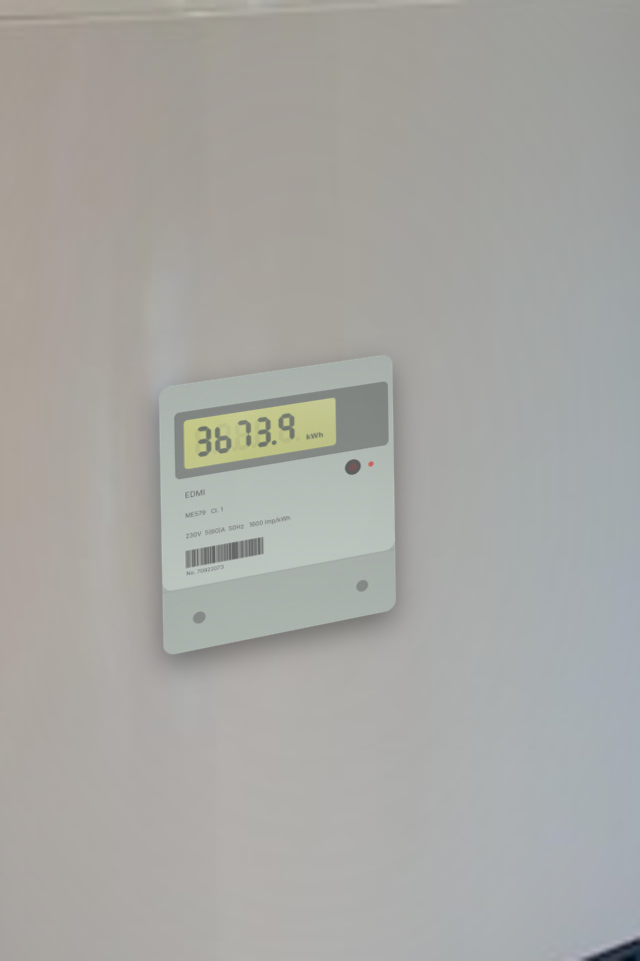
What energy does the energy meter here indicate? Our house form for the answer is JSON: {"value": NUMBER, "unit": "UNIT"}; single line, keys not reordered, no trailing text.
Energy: {"value": 3673.9, "unit": "kWh"}
